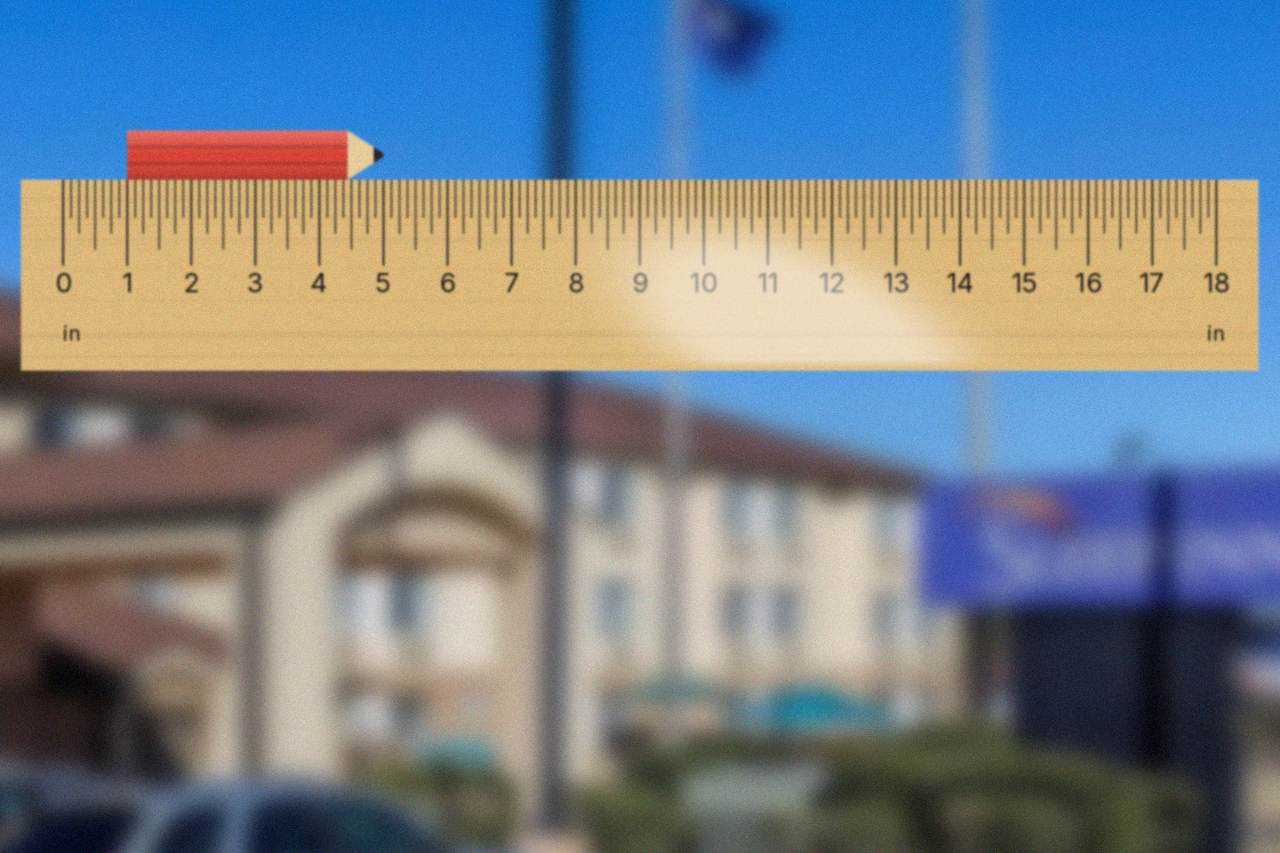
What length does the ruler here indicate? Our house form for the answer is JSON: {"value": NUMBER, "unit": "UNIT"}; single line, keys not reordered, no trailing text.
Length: {"value": 4, "unit": "in"}
